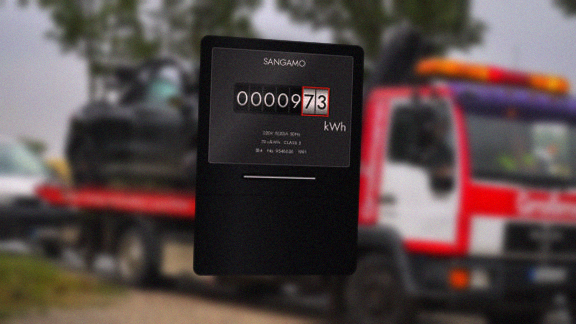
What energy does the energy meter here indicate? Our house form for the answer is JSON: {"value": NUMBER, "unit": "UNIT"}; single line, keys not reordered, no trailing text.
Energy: {"value": 9.73, "unit": "kWh"}
